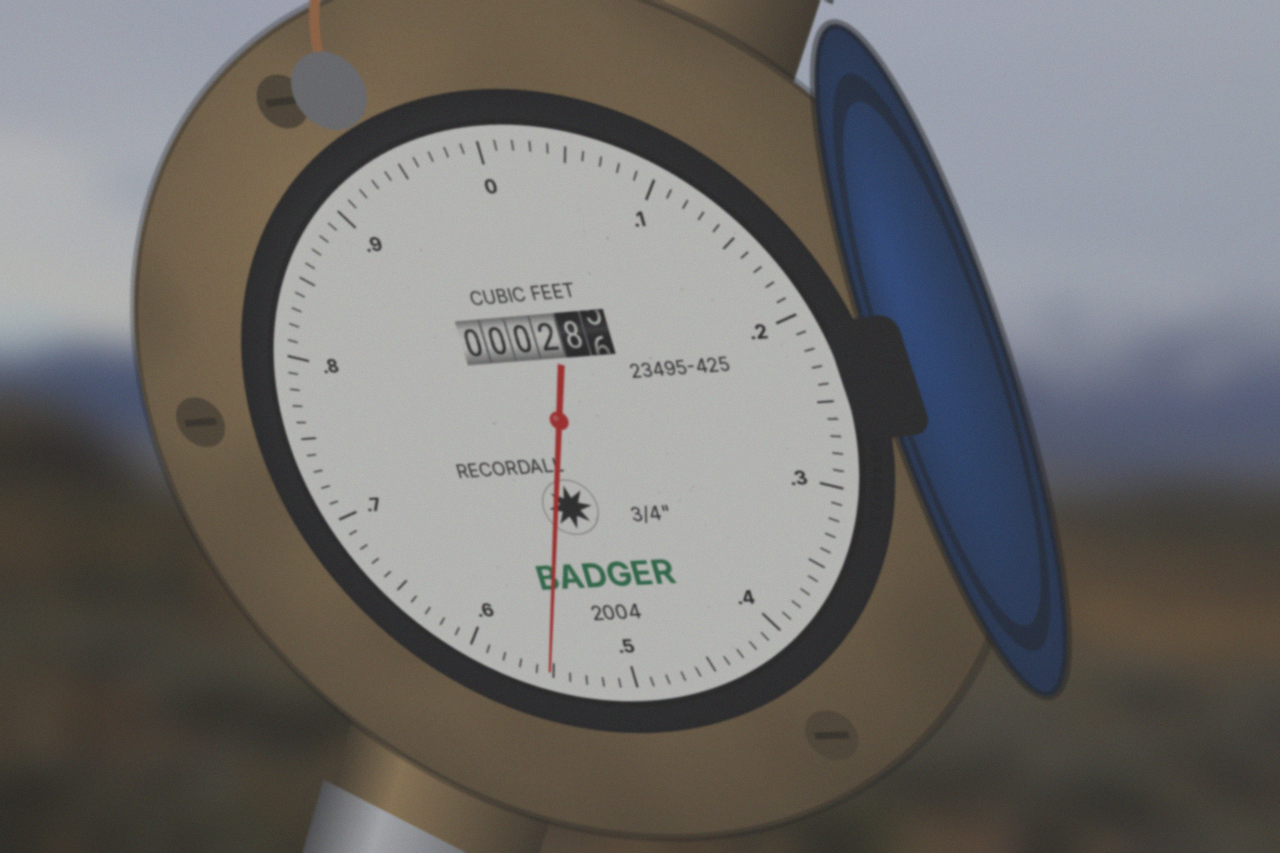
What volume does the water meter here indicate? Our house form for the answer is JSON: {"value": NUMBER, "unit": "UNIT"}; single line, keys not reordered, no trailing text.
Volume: {"value": 285.55, "unit": "ft³"}
